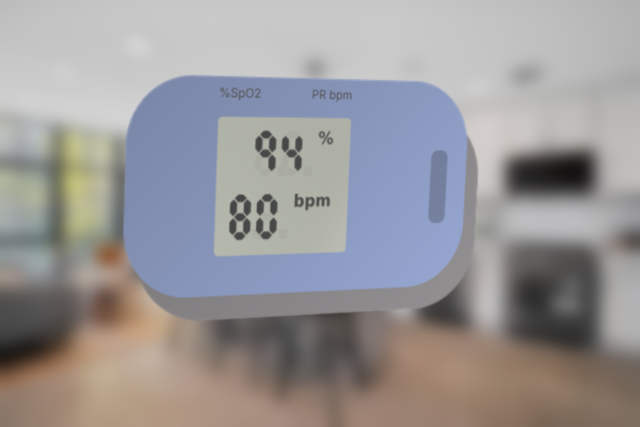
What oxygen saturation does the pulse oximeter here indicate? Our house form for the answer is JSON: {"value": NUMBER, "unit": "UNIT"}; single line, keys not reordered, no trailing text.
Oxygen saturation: {"value": 94, "unit": "%"}
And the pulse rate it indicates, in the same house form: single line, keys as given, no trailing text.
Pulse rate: {"value": 80, "unit": "bpm"}
